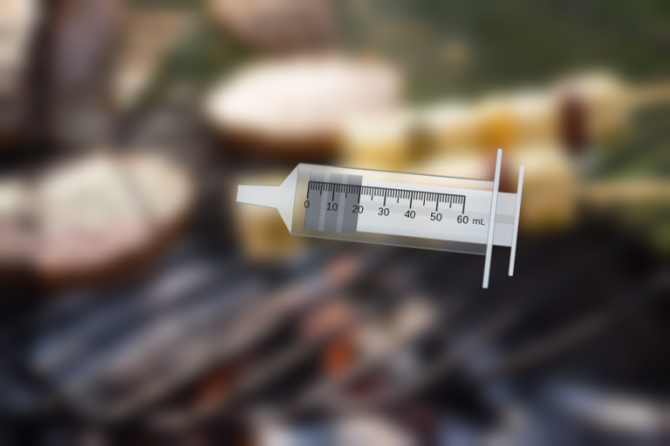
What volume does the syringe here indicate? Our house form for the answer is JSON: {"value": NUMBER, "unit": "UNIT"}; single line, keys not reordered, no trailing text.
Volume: {"value": 0, "unit": "mL"}
